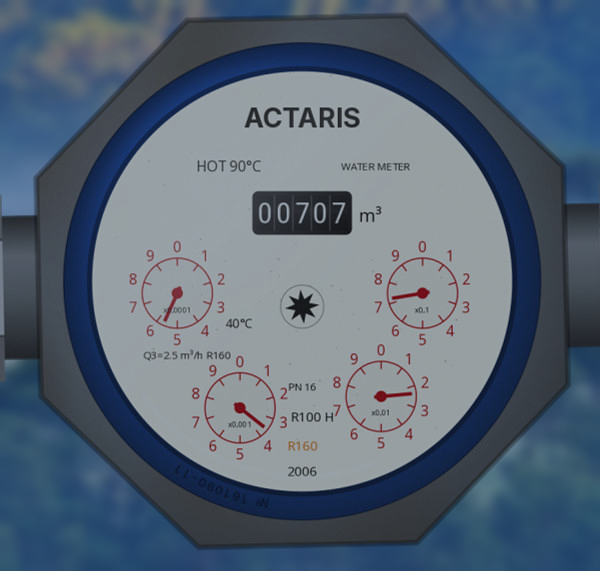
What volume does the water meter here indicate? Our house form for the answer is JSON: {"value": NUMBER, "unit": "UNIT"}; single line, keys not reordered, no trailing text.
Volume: {"value": 707.7235, "unit": "m³"}
